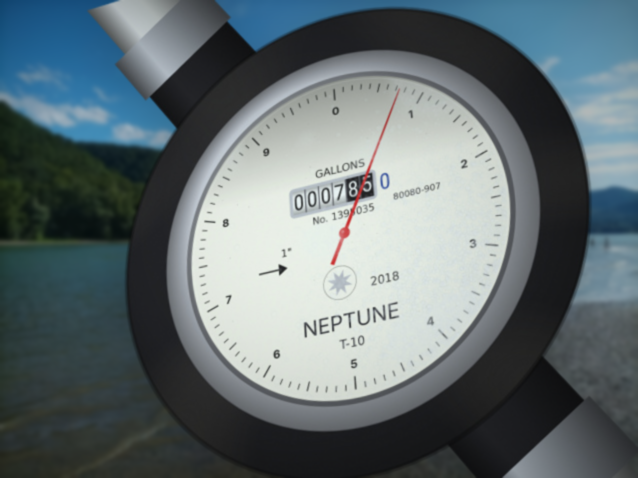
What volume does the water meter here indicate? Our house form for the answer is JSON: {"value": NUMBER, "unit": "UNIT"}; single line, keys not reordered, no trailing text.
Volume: {"value": 7850.7, "unit": "gal"}
